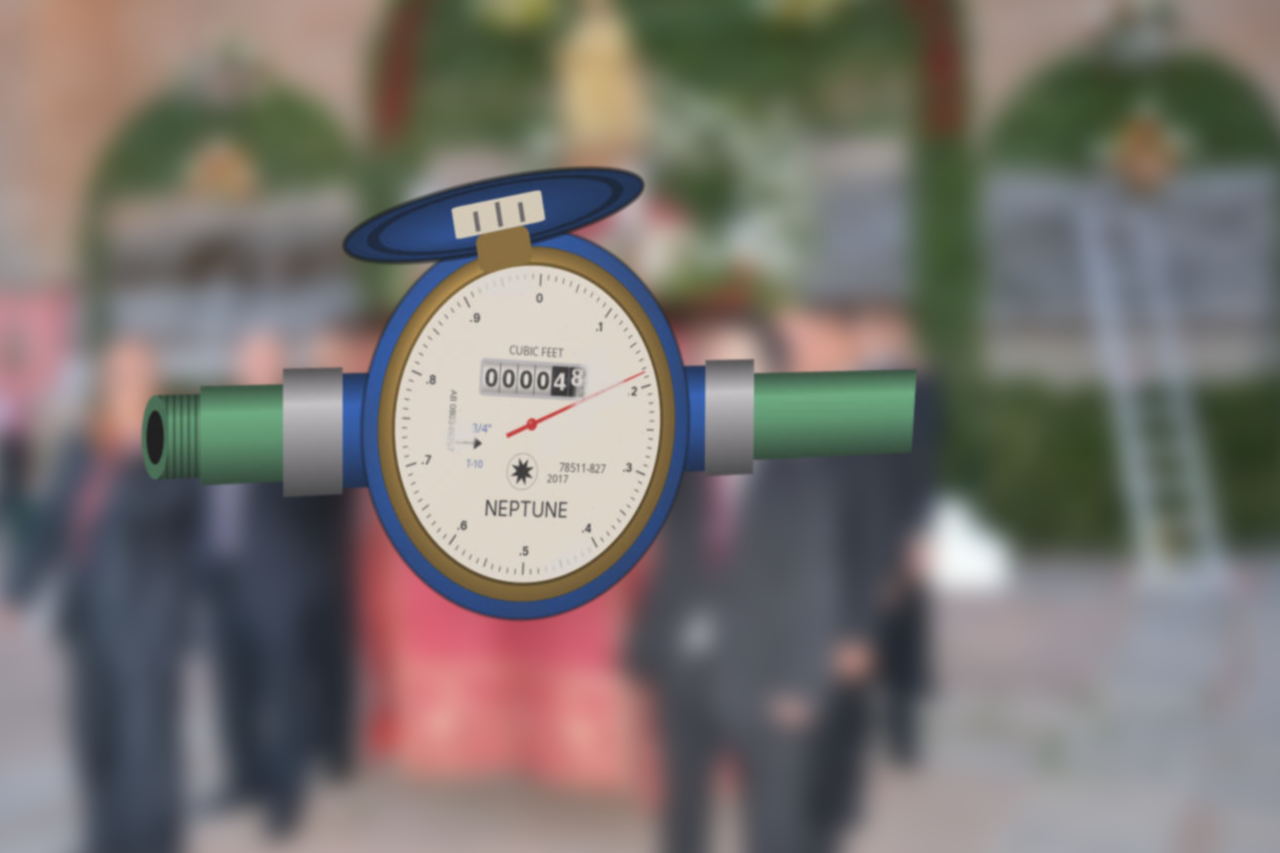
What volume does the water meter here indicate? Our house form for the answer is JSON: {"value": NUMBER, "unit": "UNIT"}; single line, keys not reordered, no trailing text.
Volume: {"value": 48.18, "unit": "ft³"}
